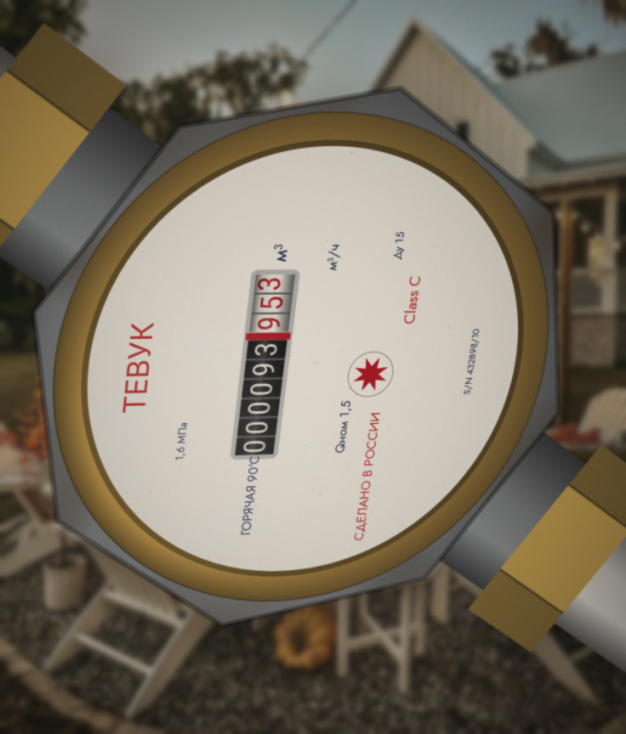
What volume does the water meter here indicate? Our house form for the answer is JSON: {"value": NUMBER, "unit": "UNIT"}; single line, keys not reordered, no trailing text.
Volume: {"value": 93.953, "unit": "m³"}
